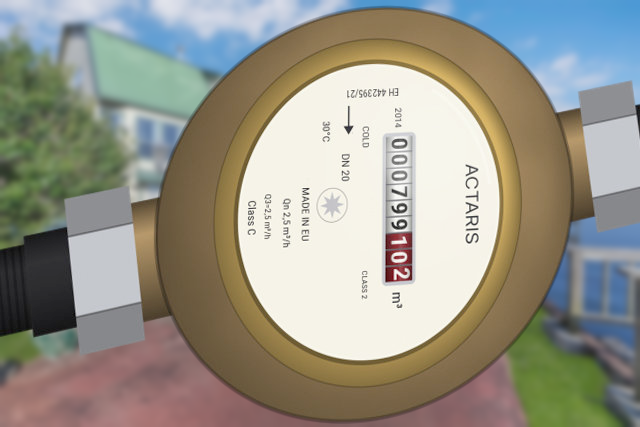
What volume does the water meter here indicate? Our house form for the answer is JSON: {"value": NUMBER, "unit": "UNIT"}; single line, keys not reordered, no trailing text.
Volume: {"value": 799.102, "unit": "m³"}
